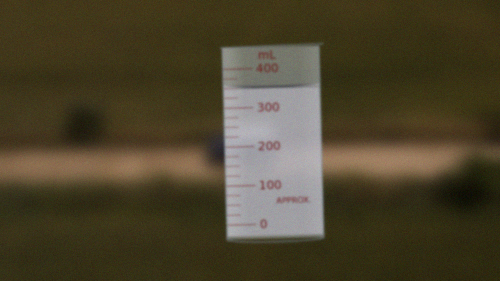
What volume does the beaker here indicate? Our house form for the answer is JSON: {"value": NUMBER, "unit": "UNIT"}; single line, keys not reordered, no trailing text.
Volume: {"value": 350, "unit": "mL"}
